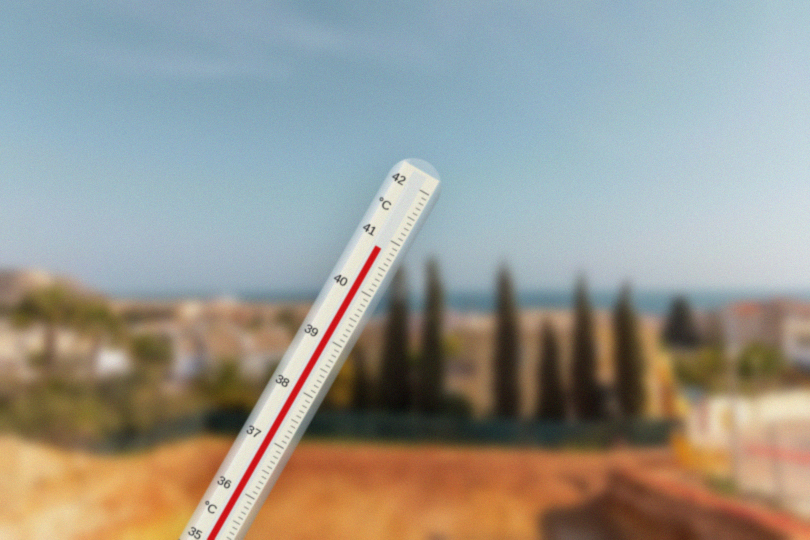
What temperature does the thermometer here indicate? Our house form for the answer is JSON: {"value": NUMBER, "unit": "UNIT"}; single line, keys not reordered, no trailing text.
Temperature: {"value": 40.8, "unit": "°C"}
